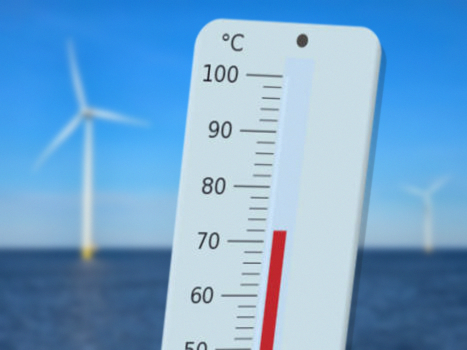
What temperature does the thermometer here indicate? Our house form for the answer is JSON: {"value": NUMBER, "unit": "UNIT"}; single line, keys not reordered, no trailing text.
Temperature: {"value": 72, "unit": "°C"}
